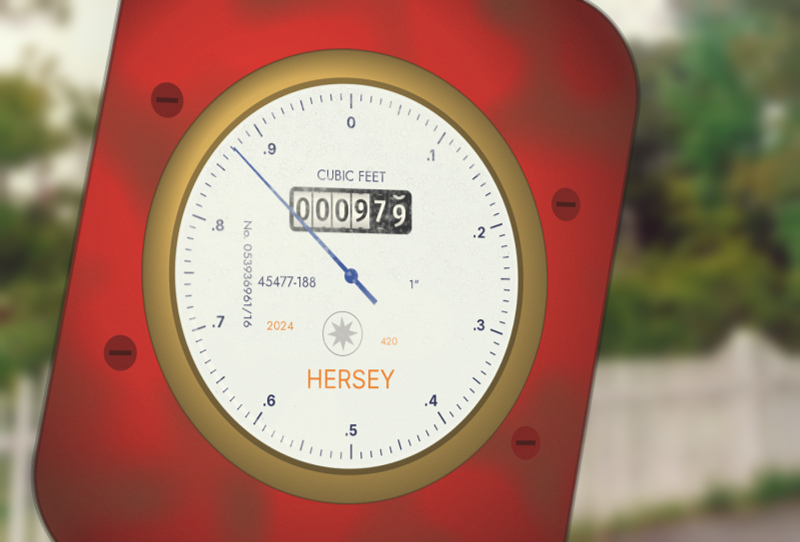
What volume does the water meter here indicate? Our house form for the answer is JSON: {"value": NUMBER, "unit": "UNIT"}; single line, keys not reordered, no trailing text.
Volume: {"value": 978.87, "unit": "ft³"}
